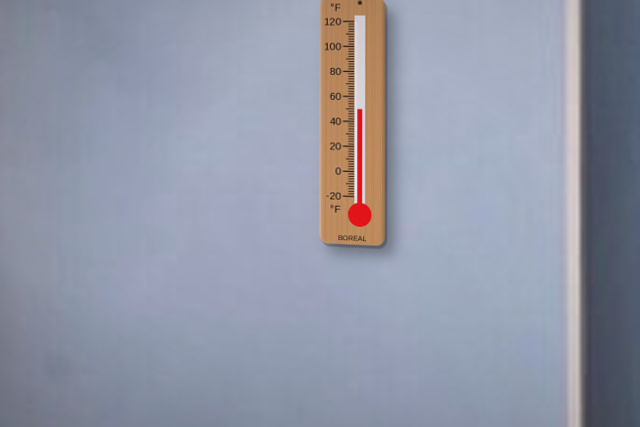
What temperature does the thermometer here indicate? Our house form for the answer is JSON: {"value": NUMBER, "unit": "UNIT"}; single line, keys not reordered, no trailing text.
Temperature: {"value": 50, "unit": "°F"}
